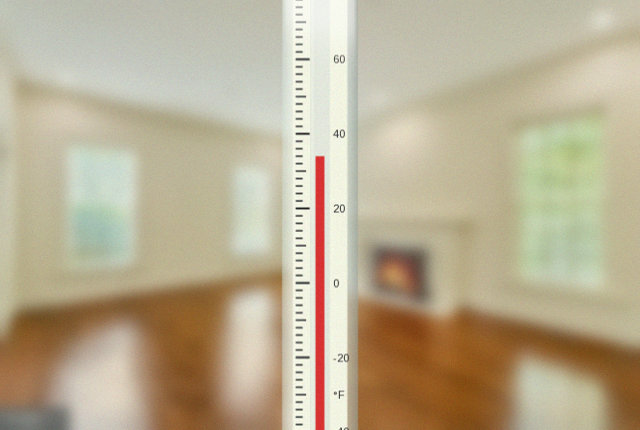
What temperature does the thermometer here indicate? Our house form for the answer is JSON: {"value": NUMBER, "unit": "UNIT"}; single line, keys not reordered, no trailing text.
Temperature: {"value": 34, "unit": "°F"}
